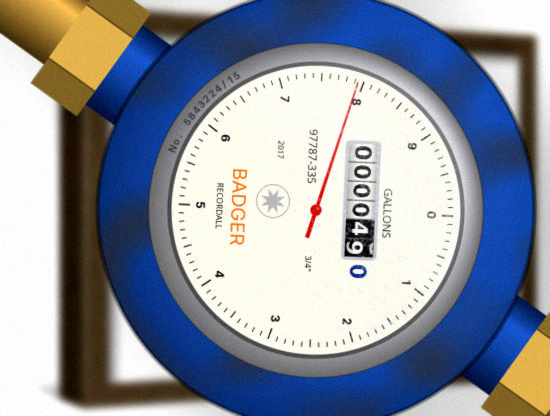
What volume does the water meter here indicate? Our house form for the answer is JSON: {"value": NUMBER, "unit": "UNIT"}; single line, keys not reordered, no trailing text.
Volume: {"value": 487.9, "unit": "gal"}
